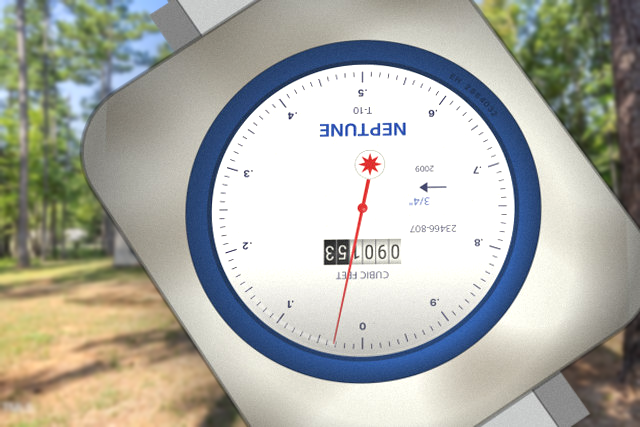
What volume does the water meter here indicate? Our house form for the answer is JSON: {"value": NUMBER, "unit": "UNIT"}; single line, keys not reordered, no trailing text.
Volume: {"value": 90153.03, "unit": "ft³"}
